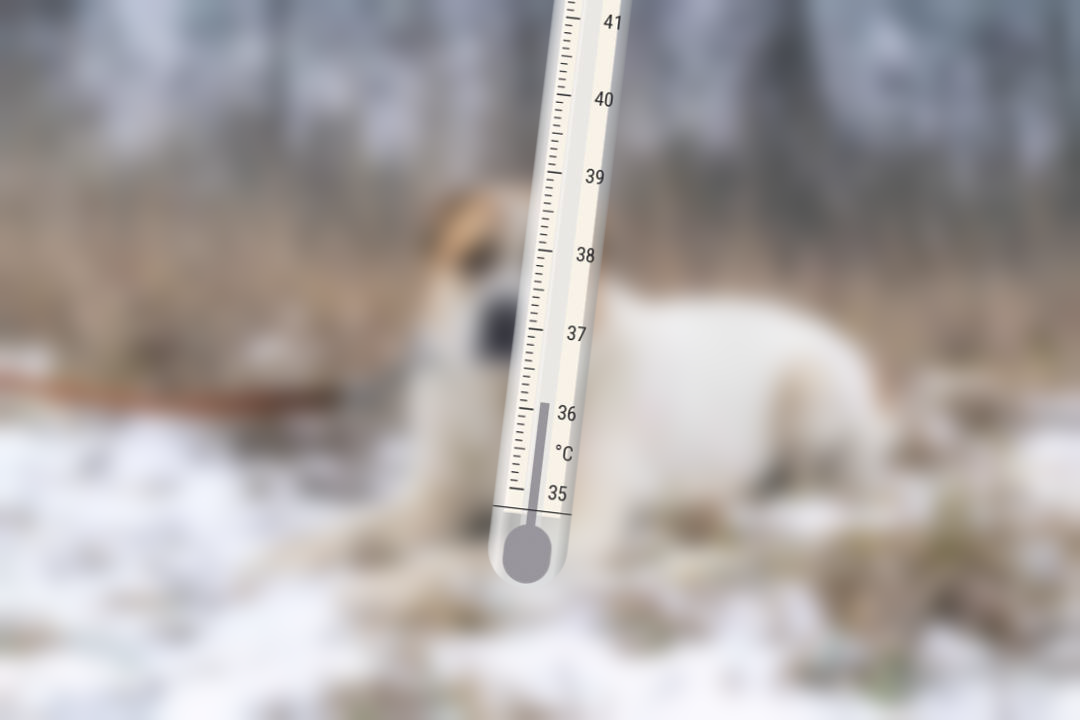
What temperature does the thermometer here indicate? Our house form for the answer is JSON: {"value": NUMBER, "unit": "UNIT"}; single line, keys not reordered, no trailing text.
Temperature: {"value": 36.1, "unit": "°C"}
